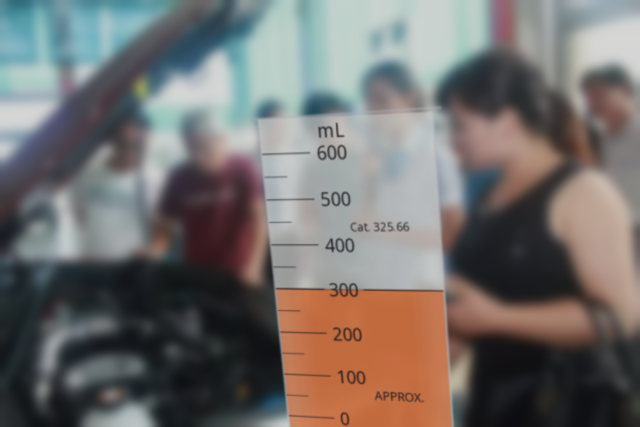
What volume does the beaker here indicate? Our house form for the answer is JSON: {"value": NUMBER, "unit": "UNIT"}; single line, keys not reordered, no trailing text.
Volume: {"value": 300, "unit": "mL"}
